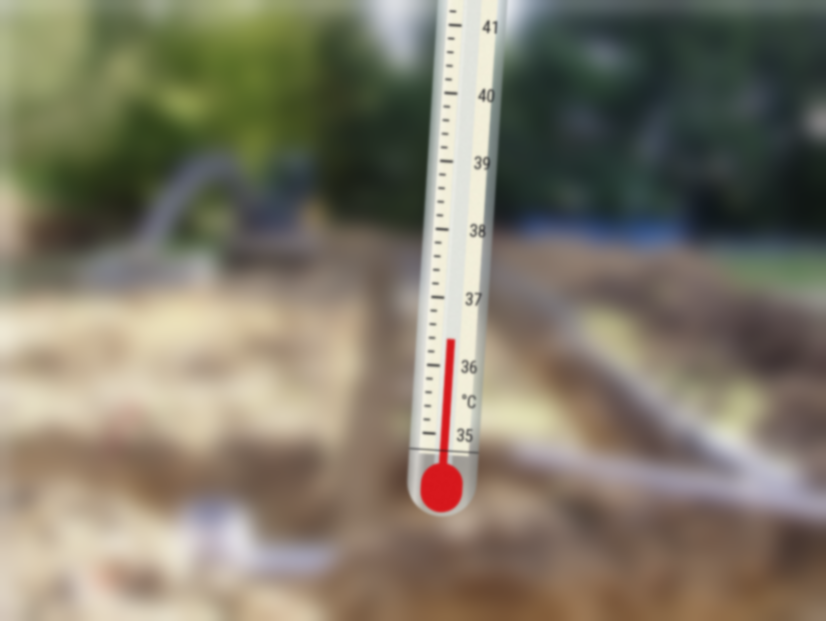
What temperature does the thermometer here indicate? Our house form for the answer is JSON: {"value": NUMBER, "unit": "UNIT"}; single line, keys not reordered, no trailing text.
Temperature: {"value": 36.4, "unit": "°C"}
